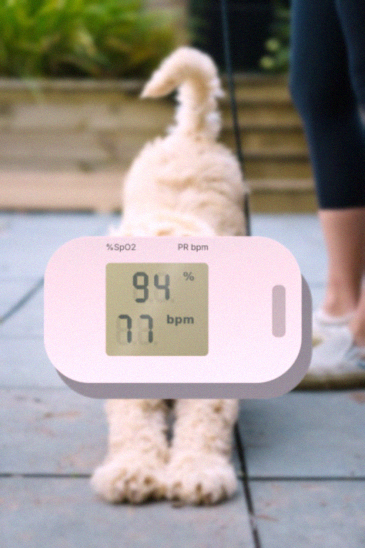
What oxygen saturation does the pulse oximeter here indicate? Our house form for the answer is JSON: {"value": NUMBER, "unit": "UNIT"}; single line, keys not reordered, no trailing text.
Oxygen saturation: {"value": 94, "unit": "%"}
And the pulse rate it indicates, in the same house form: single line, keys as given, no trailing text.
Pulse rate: {"value": 77, "unit": "bpm"}
